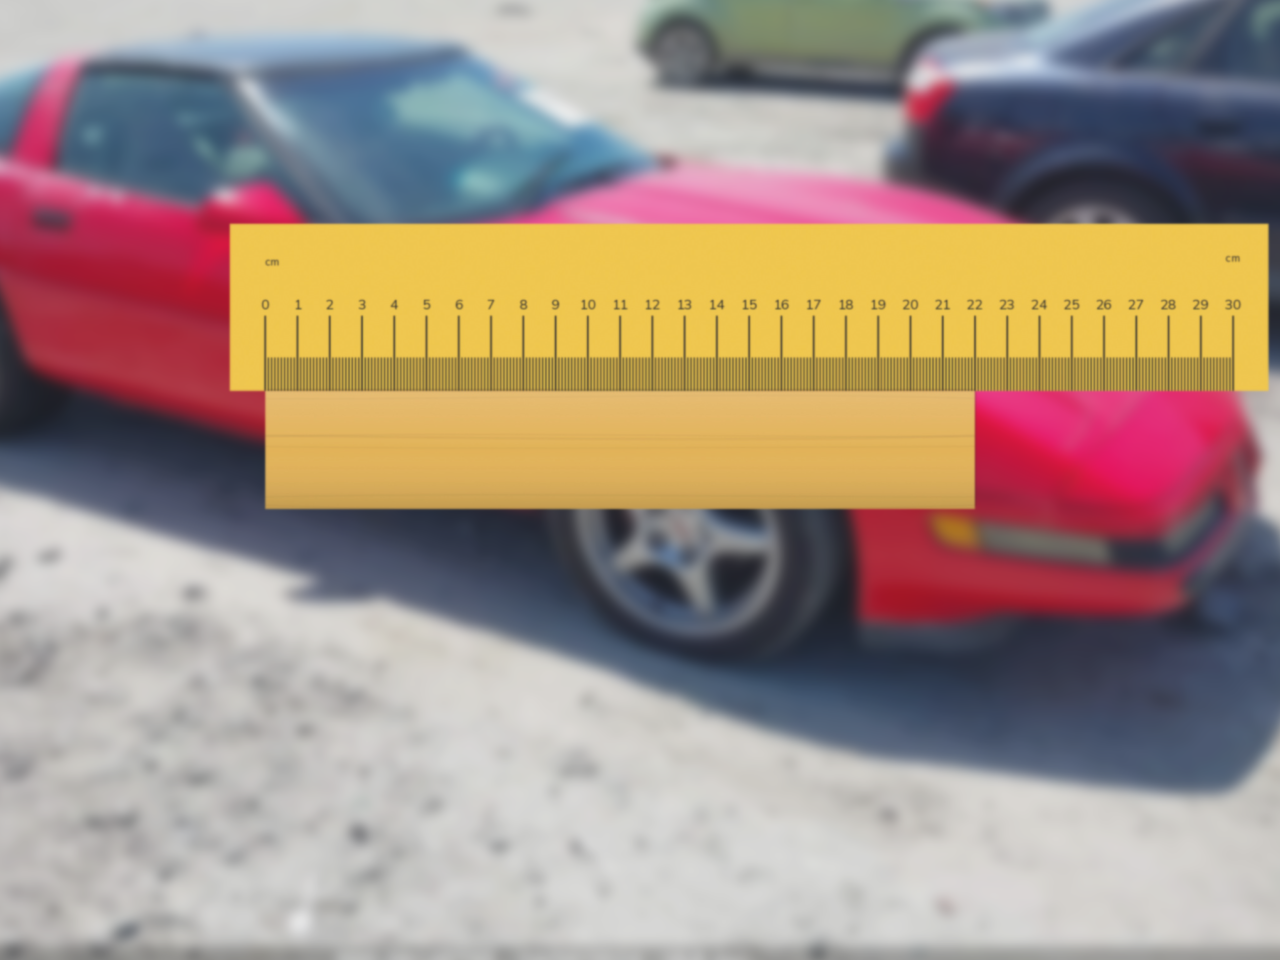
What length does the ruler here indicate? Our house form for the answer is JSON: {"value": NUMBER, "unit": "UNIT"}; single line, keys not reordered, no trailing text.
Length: {"value": 22, "unit": "cm"}
